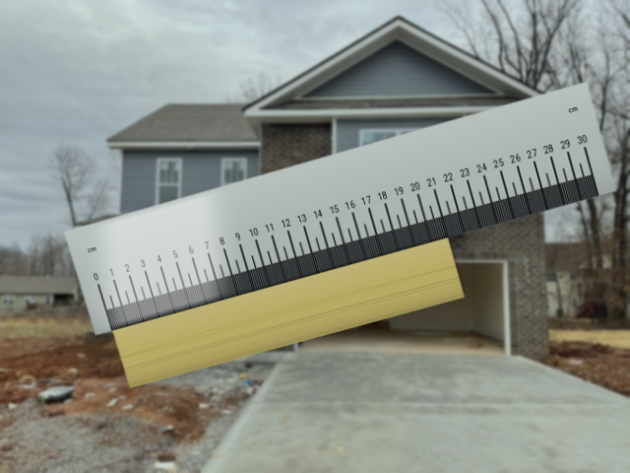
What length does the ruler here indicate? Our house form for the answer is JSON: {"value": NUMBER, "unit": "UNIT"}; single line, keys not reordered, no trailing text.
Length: {"value": 21, "unit": "cm"}
